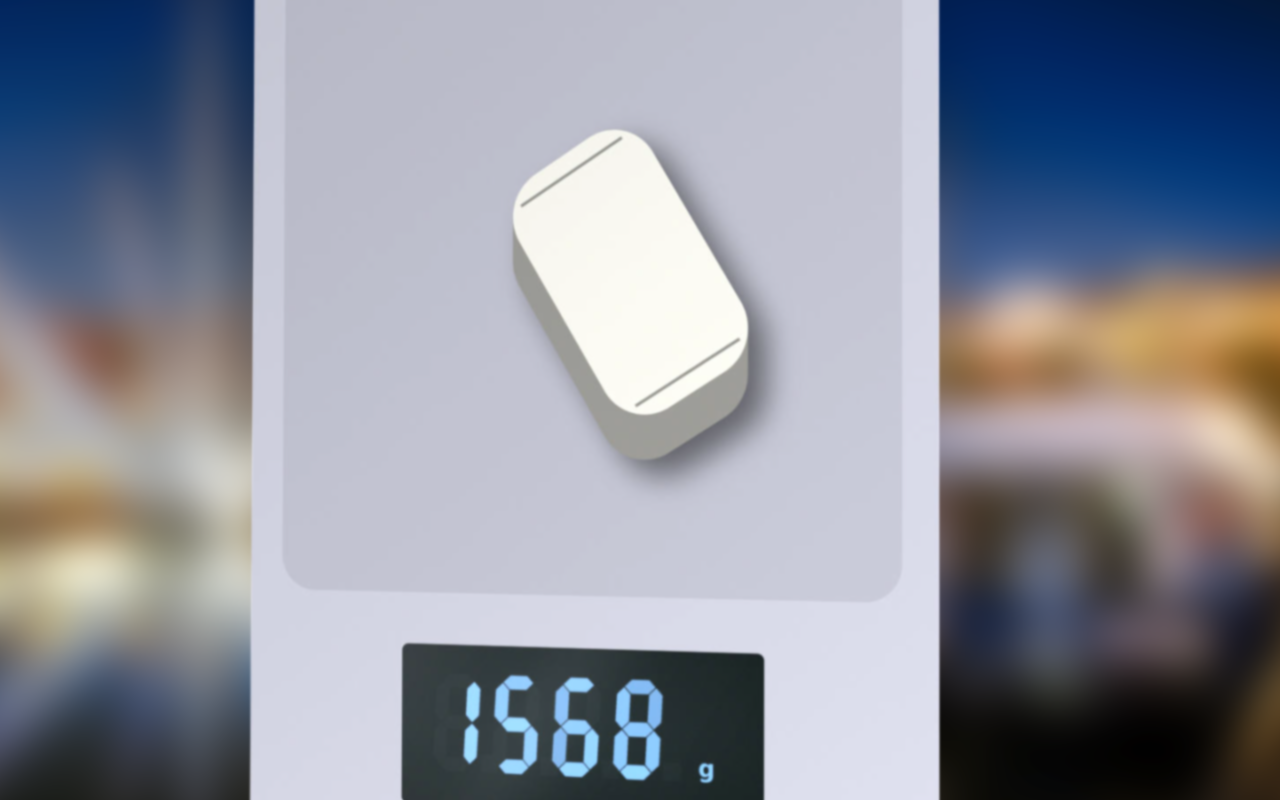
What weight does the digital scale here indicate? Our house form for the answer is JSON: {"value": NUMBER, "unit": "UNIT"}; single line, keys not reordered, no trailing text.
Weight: {"value": 1568, "unit": "g"}
